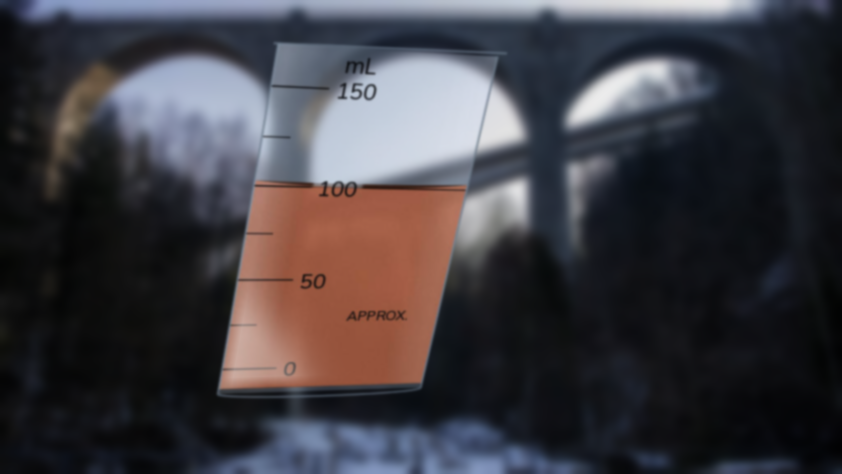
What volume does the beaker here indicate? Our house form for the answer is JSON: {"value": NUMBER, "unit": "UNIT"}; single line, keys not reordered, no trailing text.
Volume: {"value": 100, "unit": "mL"}
